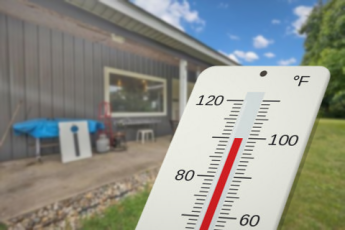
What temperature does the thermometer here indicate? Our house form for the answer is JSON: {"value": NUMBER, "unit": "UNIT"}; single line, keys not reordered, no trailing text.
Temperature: {"value": 100, "unit": "°F"}
